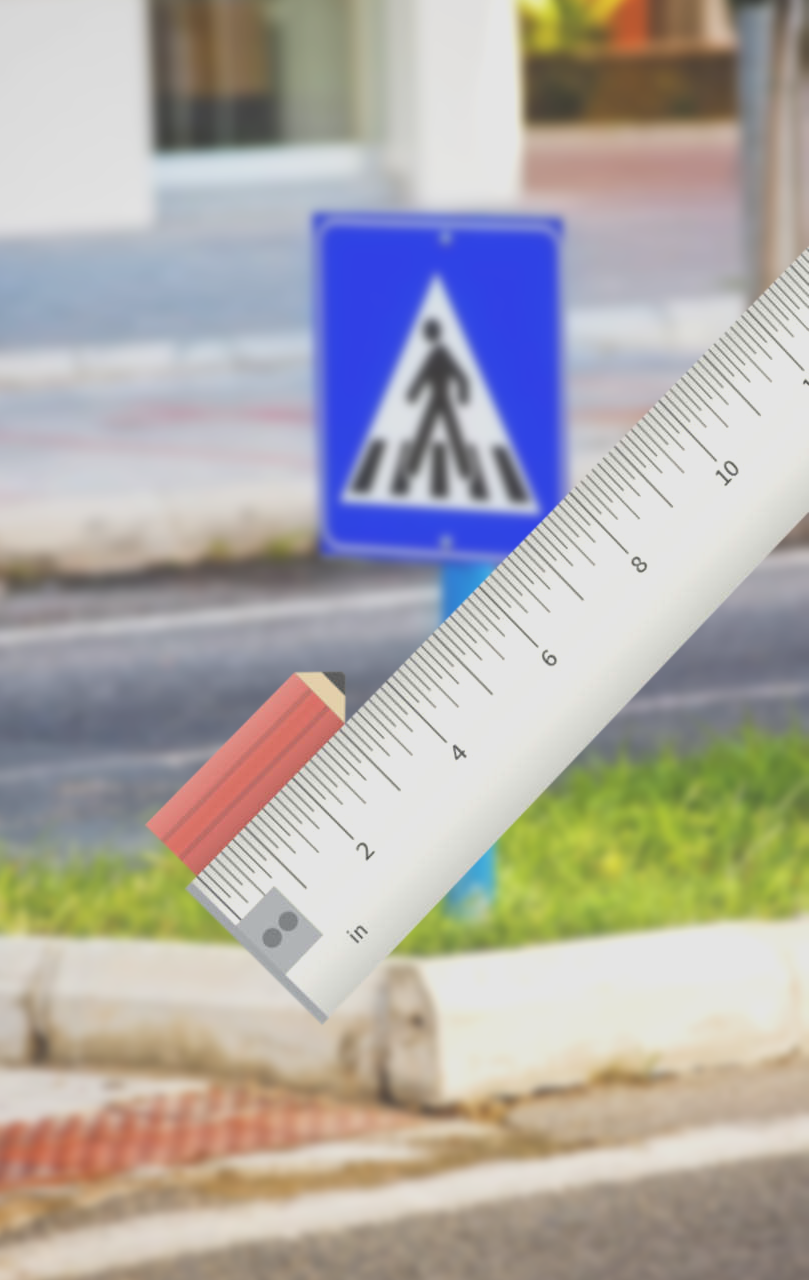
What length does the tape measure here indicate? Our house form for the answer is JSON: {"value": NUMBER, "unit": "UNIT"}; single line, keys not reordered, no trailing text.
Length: {"value": 3.625, "unit": "in"}
